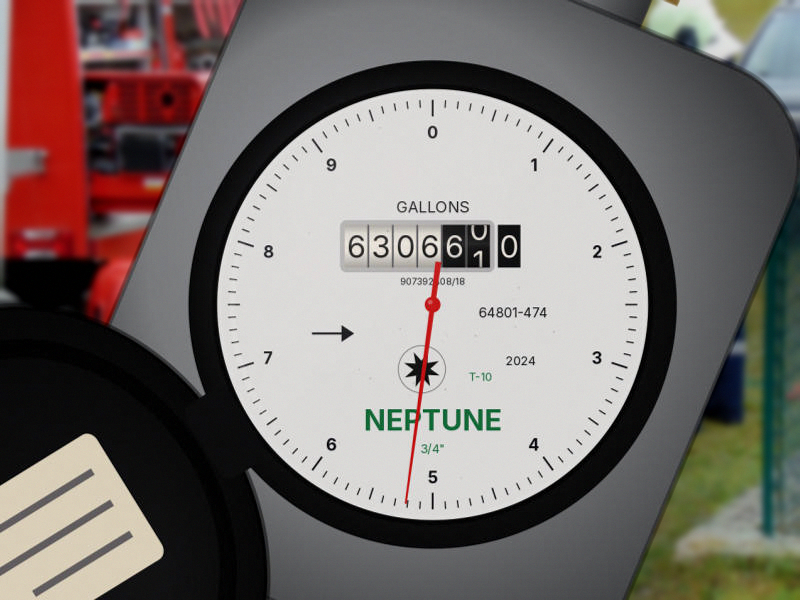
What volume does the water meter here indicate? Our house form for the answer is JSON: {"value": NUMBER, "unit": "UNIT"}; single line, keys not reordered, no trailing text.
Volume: {"value": 6306605.2, "unit": "gal"}
